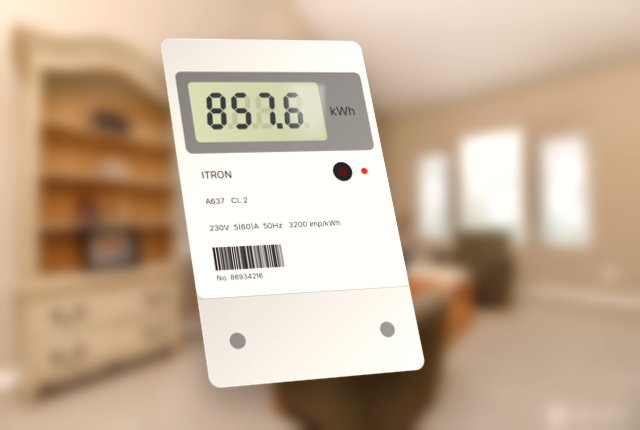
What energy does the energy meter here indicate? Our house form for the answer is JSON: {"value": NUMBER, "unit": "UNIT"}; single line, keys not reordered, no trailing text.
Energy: {"value": 857.6, "unit": "kWh"}
